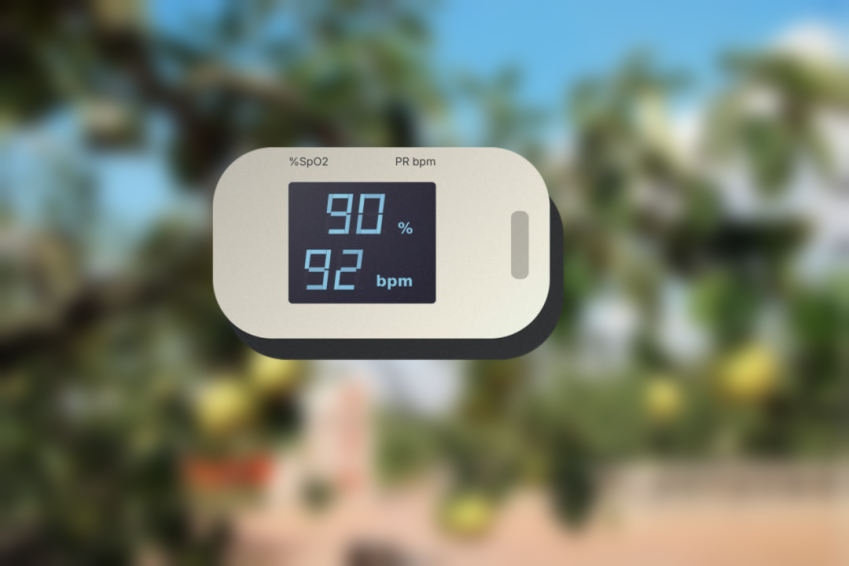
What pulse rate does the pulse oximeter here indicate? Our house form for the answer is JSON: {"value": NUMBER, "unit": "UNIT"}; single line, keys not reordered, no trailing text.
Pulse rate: {"value": 92, "unit": "bpm"}
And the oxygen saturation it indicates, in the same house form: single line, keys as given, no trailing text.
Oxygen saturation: {"value": 90, "unit": "%"}
